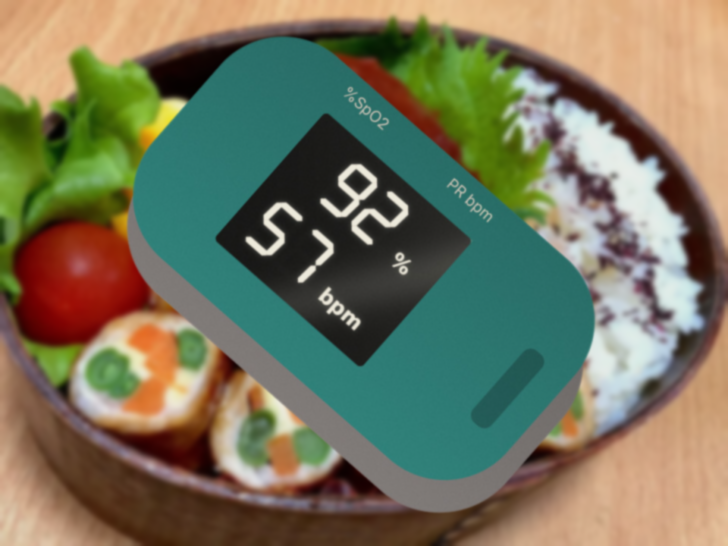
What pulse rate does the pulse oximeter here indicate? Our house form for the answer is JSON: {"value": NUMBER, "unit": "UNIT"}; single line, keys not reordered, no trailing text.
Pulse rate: {"value": 57, "unit": "bpm"}
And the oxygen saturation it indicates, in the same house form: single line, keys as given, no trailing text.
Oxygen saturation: {"value": 92, "unit": "%"}
